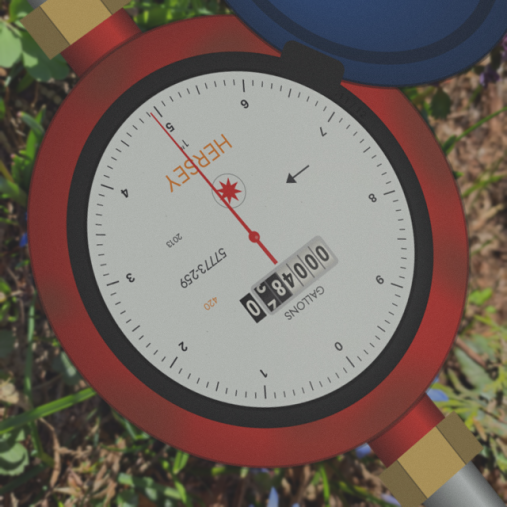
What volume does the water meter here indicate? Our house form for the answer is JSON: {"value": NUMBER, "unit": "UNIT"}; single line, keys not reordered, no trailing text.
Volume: {"value": 4824.9, "unit": "gal"}
